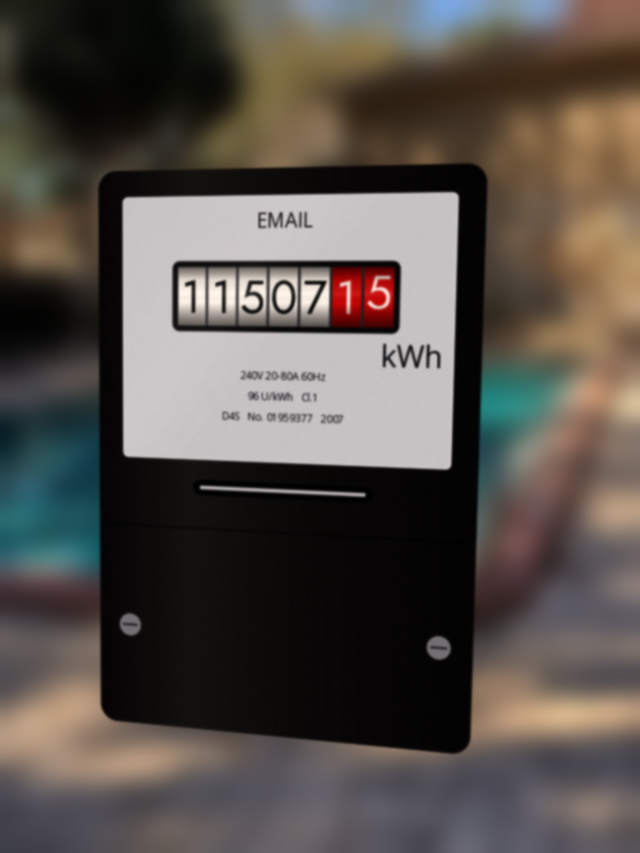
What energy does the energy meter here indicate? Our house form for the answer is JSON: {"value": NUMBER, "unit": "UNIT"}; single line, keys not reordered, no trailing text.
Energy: {"value": 11507.15, "unit": "kWh"}
